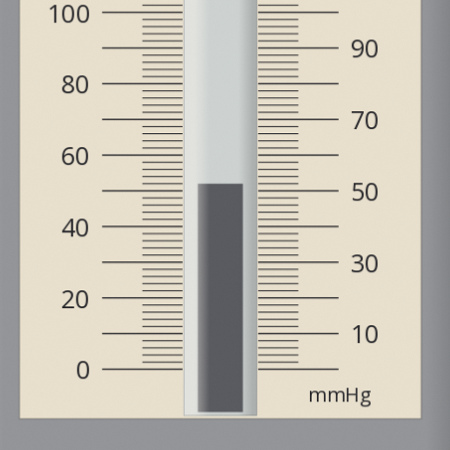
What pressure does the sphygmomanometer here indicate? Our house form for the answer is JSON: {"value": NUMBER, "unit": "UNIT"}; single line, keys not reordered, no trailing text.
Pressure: {"value": 52, "unit": "mmHg"}
